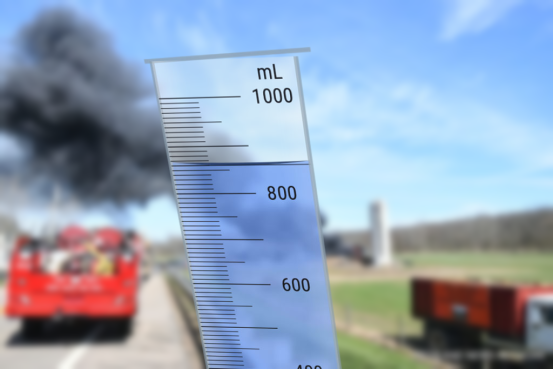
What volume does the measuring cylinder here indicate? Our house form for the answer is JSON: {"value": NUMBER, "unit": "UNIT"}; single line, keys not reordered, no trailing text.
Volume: {"value": 860, "unit": "mL"}
